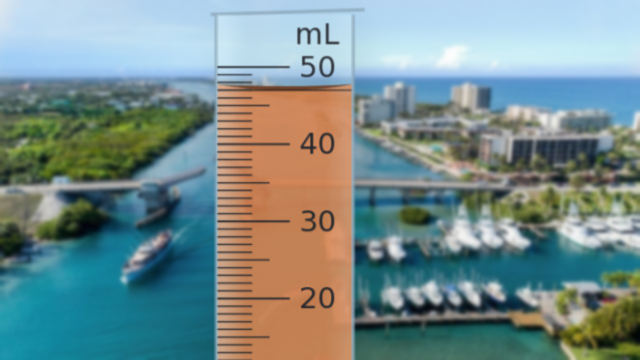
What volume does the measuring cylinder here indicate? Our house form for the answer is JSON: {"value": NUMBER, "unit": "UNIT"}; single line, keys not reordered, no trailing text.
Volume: {"value": 47, "unit": "mL"}
